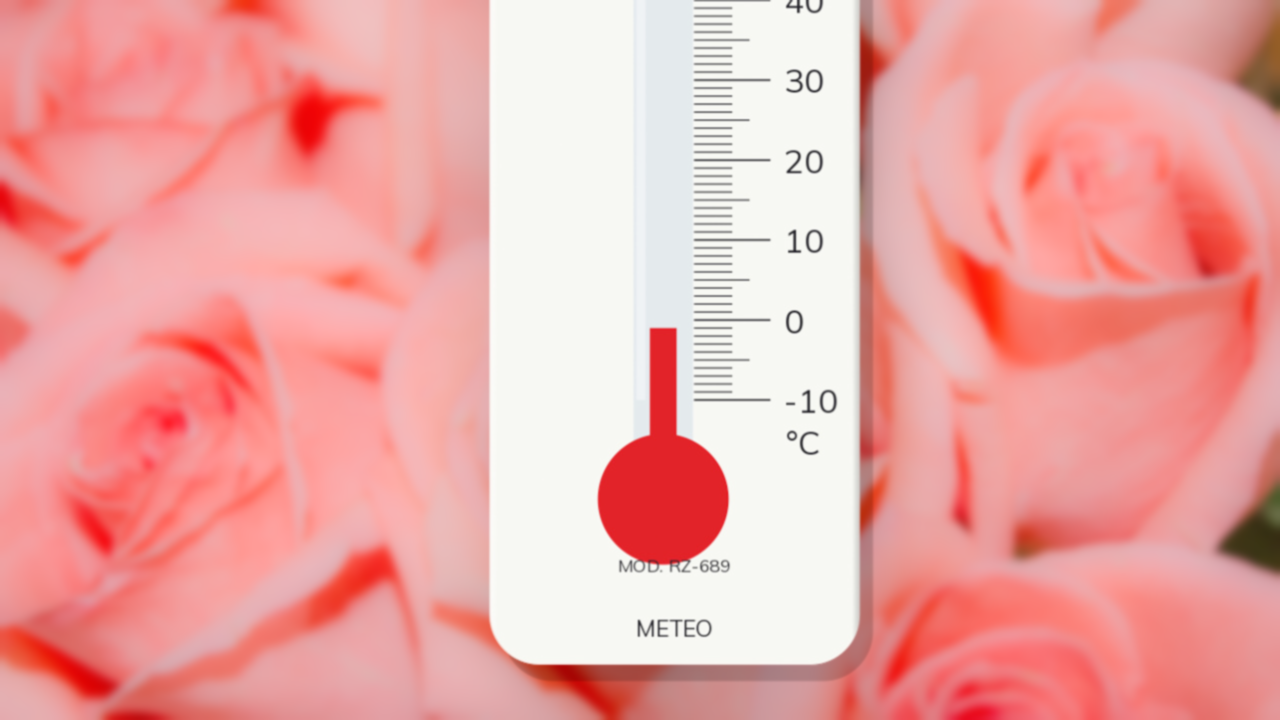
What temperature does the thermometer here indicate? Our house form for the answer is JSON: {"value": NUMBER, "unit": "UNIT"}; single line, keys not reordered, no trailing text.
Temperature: {"value": -1, "unit": "°C"}
